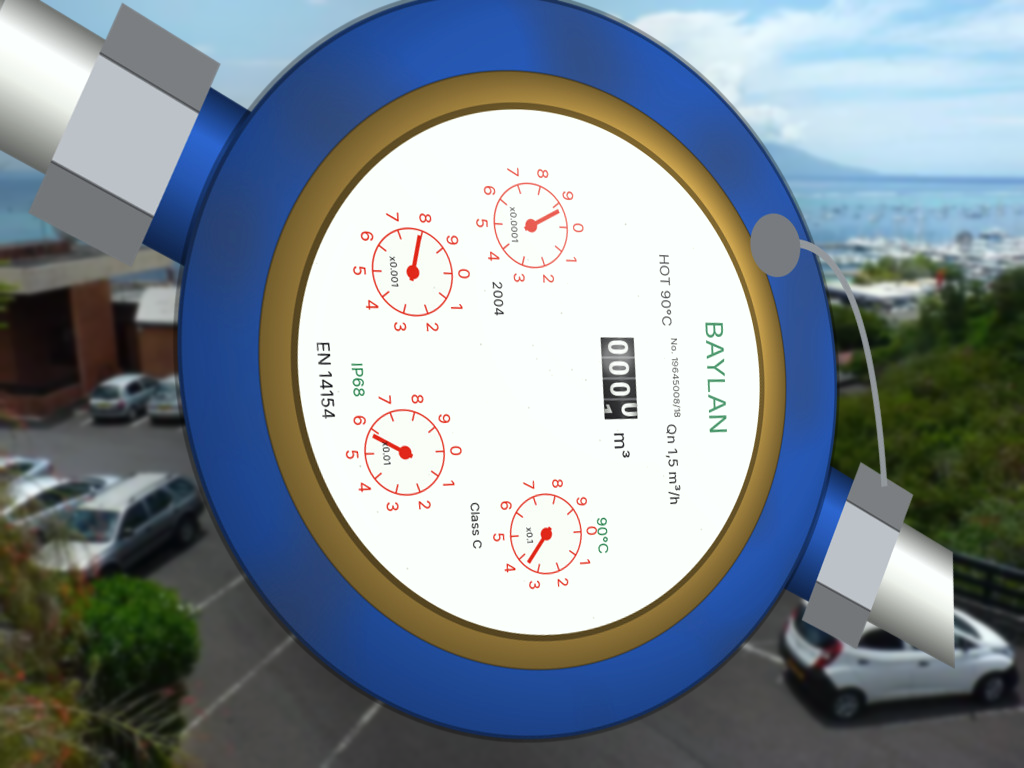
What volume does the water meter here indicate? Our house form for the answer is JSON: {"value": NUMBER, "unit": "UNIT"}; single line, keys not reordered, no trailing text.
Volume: {"value": 0.3579, "unit": "m³"}
